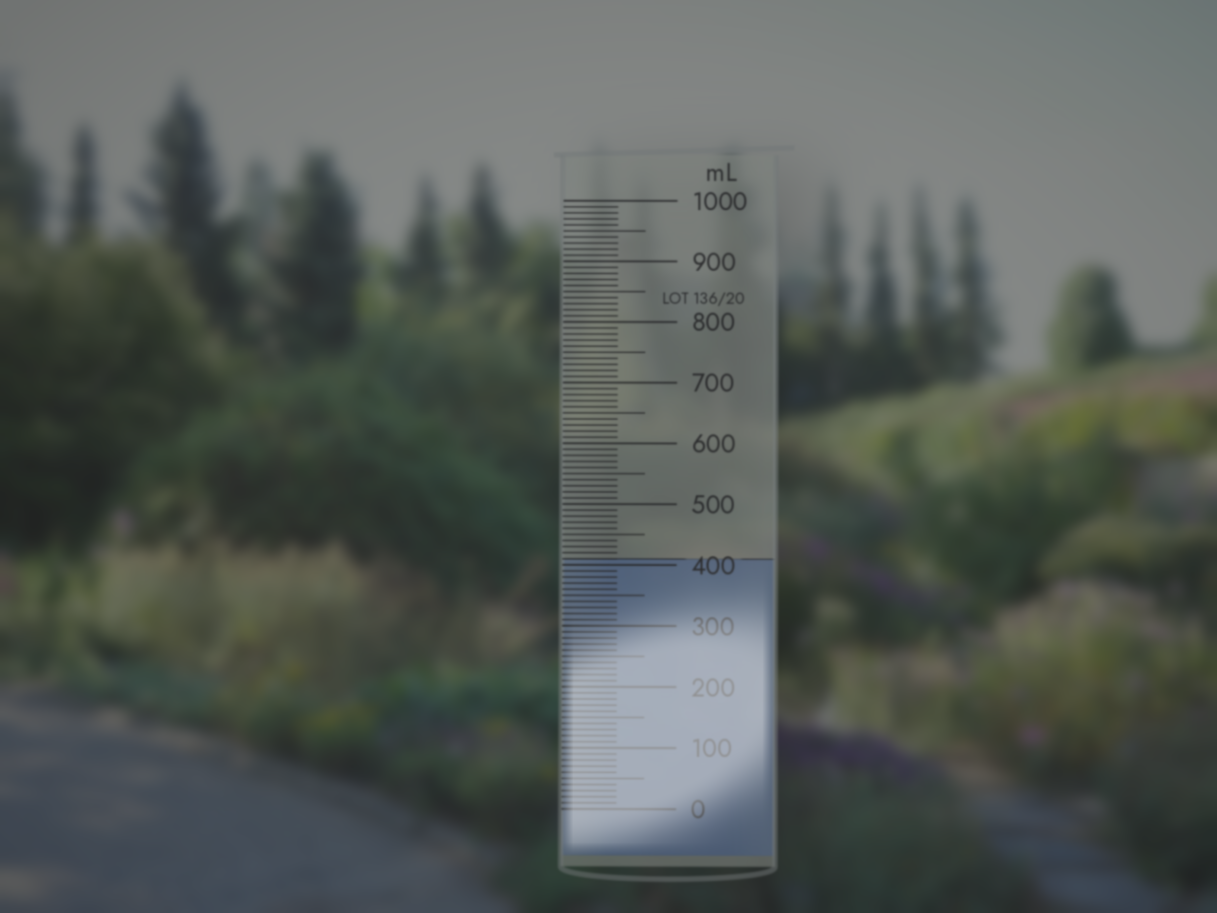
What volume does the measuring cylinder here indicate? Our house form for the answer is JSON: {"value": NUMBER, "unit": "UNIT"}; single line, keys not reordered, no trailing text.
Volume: {"value": 410, "unit": "mL"}
